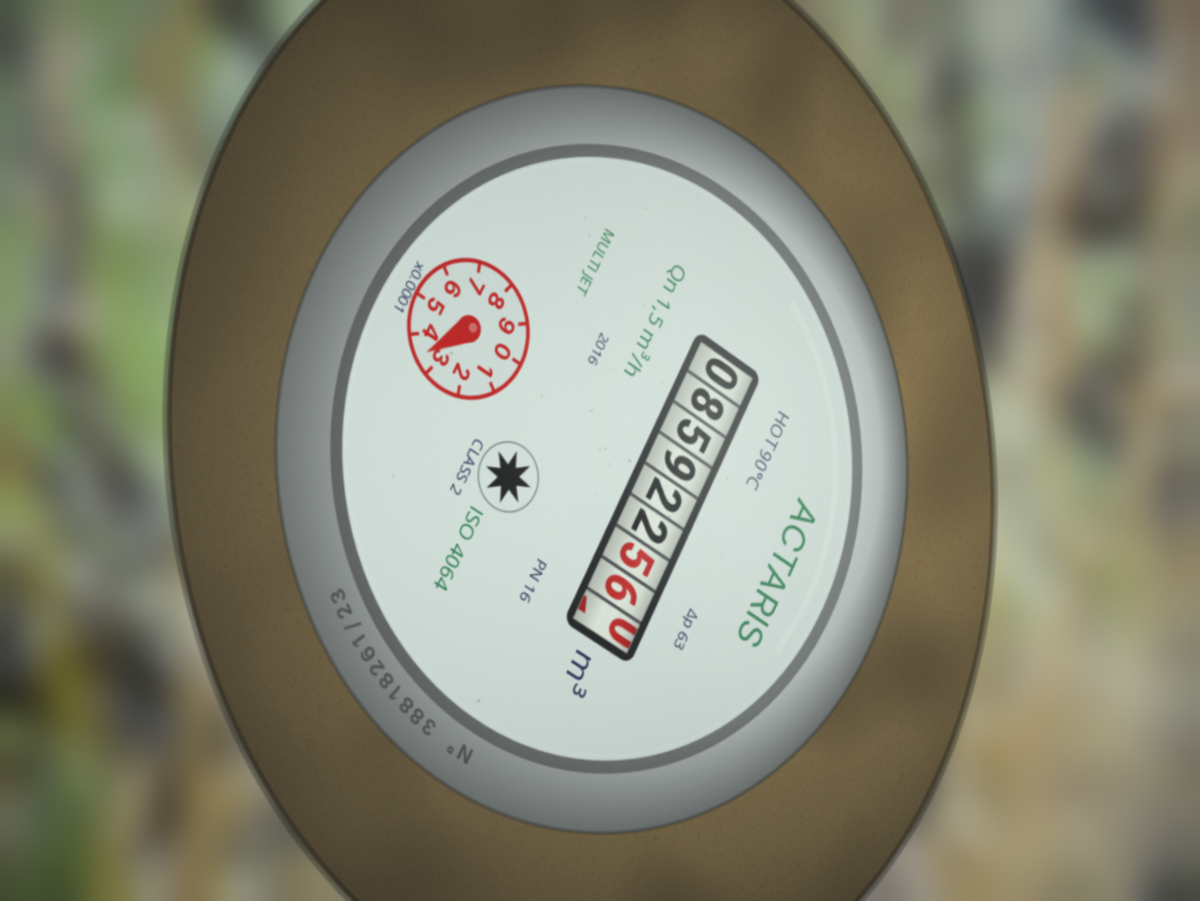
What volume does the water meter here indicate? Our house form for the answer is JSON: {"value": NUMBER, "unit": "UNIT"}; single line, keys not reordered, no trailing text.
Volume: {"value": 85922.5603, "unit": "m³"}
